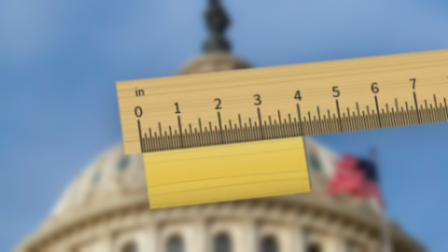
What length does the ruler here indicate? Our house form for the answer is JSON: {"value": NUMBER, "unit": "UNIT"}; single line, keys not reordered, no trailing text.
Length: {"value": 4, "unit": "in"}
